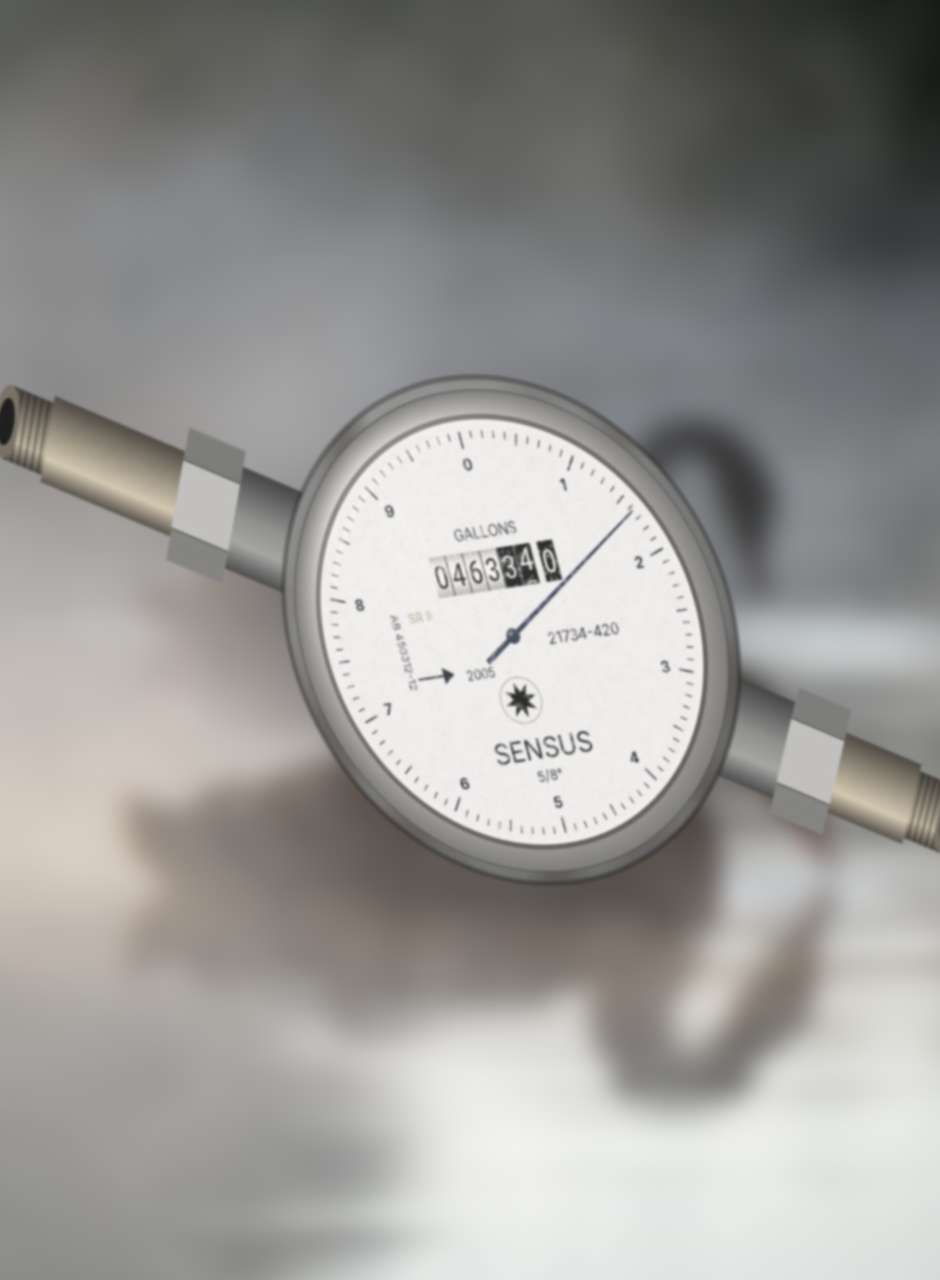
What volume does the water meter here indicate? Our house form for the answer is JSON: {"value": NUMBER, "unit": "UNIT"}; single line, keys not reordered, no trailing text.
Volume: {"value": 463341.6, "unit": "gal"}
